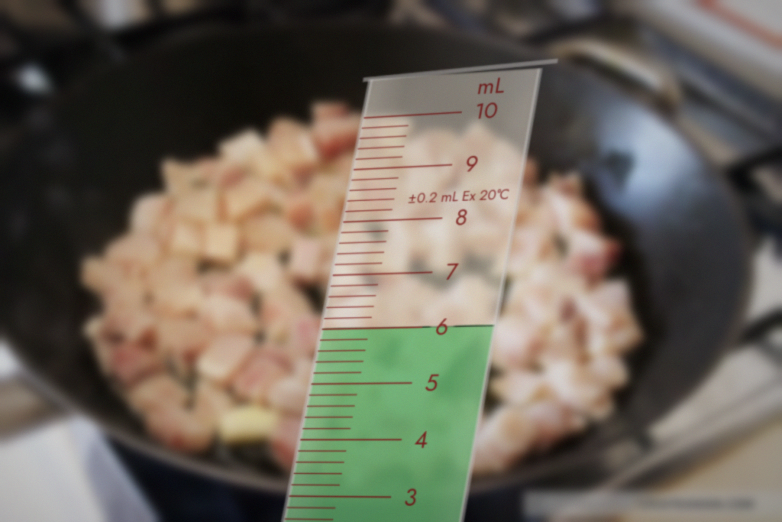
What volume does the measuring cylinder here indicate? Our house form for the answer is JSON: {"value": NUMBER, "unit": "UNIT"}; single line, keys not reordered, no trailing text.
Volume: {"value": 6, "unit": "mL"}
